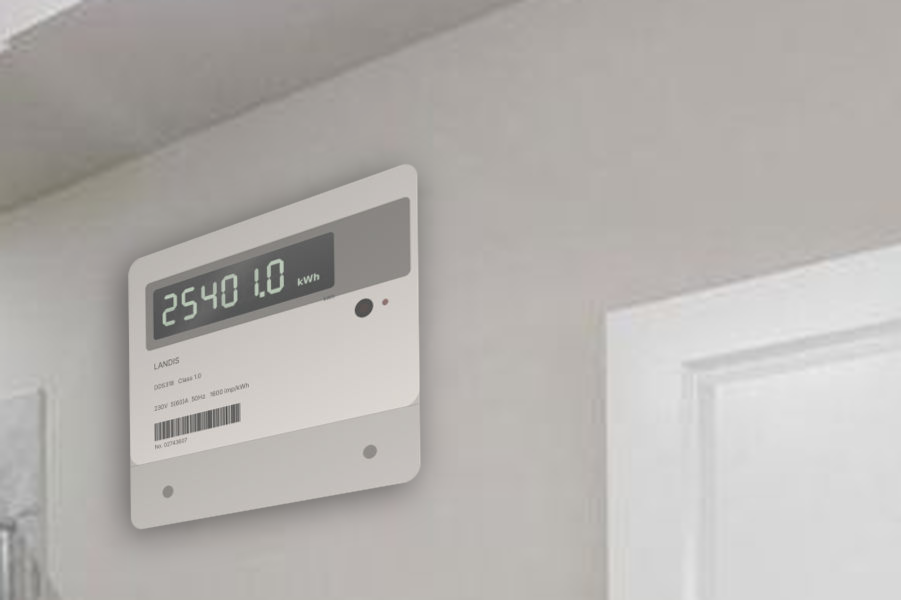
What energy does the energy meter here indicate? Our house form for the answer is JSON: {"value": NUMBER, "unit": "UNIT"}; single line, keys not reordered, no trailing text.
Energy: {"value": 25401.0, "unit": "kWh"}
